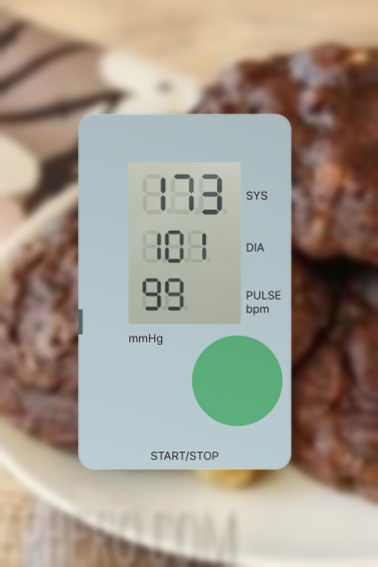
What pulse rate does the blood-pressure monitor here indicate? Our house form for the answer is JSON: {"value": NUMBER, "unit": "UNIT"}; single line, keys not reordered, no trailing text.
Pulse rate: {"value": 99, "unit": "bpm"}
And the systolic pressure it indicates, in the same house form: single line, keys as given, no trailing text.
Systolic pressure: {"value": 173, "unit": "mmHg"}
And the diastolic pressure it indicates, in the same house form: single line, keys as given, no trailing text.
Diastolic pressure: {"value": 101, "unit": "mmHg"}
